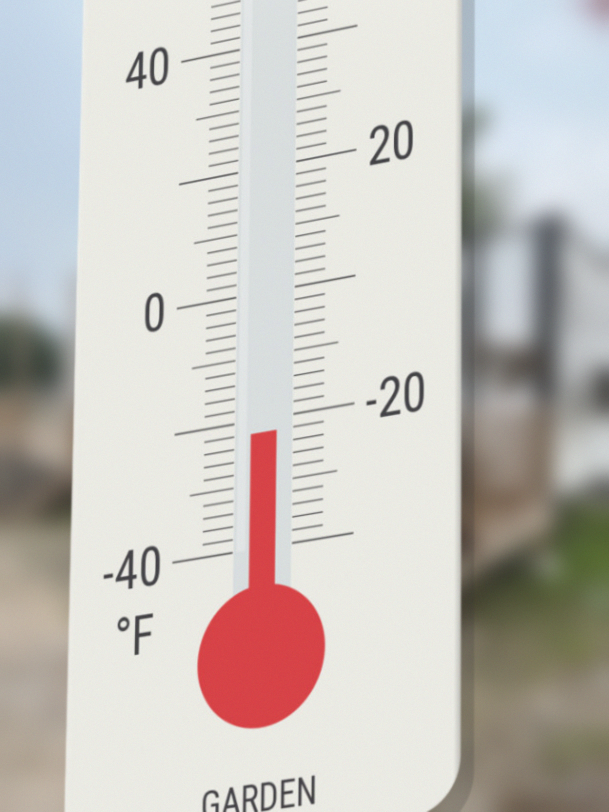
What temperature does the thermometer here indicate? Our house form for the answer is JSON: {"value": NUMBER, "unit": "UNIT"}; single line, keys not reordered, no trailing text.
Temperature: {"value": -22, "unit": "°F"}
